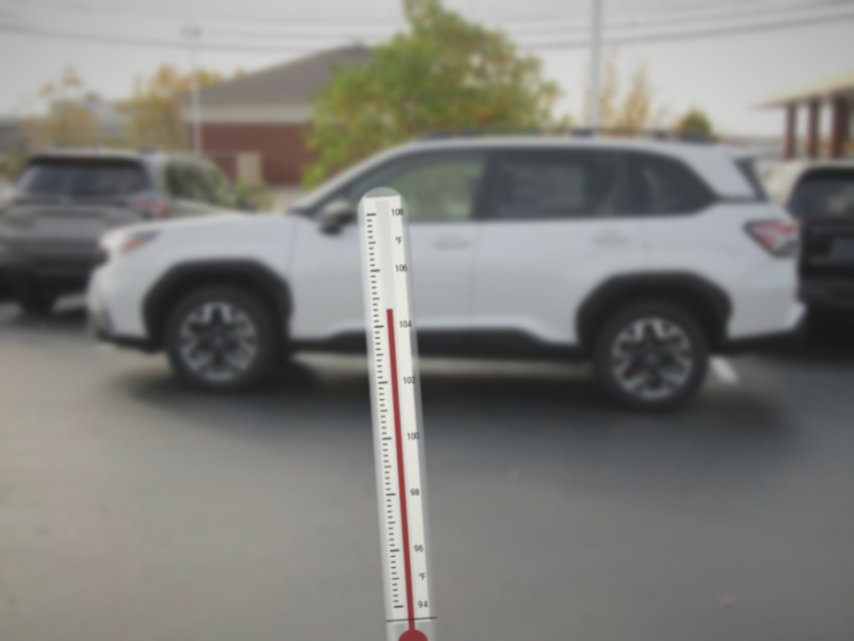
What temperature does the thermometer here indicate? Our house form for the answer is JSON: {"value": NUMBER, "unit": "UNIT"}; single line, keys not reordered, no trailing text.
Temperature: {"value": 104.6, "unit": "°F"}
